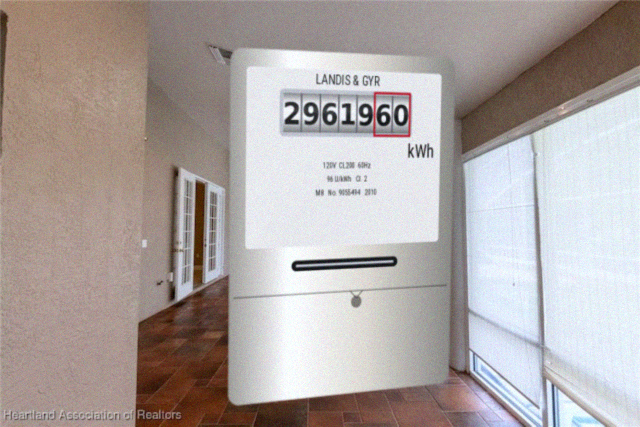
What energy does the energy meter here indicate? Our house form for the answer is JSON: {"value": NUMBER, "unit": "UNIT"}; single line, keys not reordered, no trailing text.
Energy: {"value": 29619.60, "unit": "kWh"}
